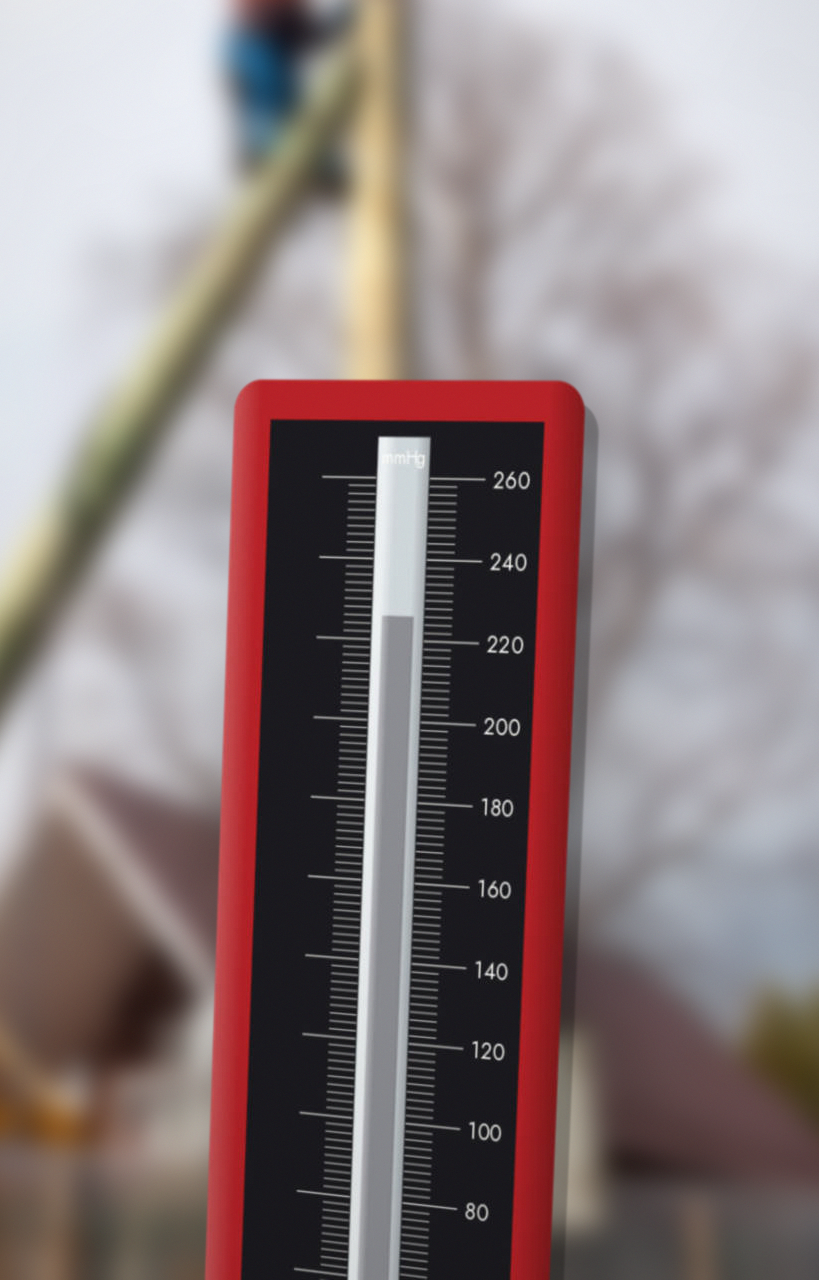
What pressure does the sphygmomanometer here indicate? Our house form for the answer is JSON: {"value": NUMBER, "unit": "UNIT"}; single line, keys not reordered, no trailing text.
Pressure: {"value": 226, "unit": "mmHg"}
